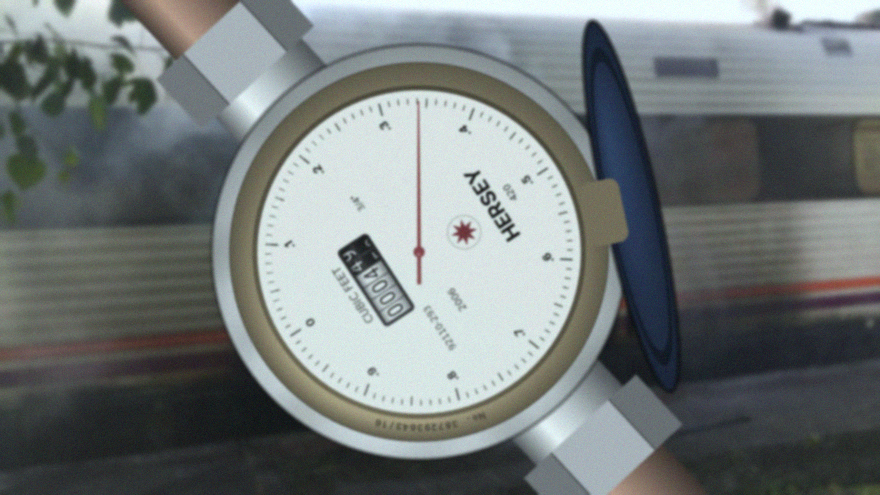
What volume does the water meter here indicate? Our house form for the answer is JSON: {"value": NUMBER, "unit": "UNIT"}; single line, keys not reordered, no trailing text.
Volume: {"value": 449.34, "unit": "ft³"}
